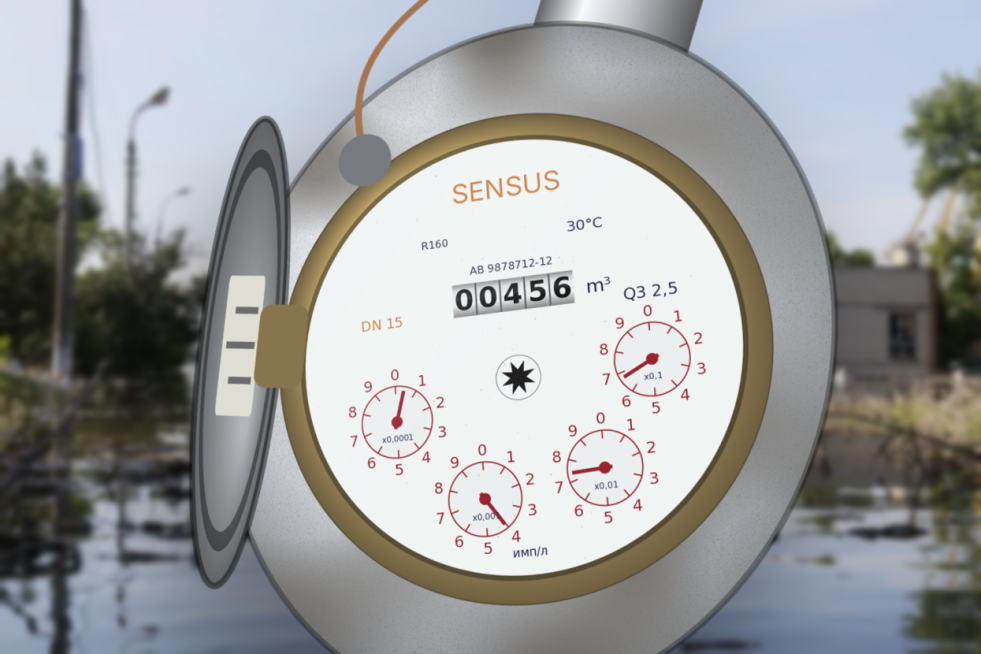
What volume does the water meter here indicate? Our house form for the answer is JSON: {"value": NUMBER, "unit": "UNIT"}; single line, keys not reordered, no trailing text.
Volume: {"value": 456.6740, "unit": "m³"}
